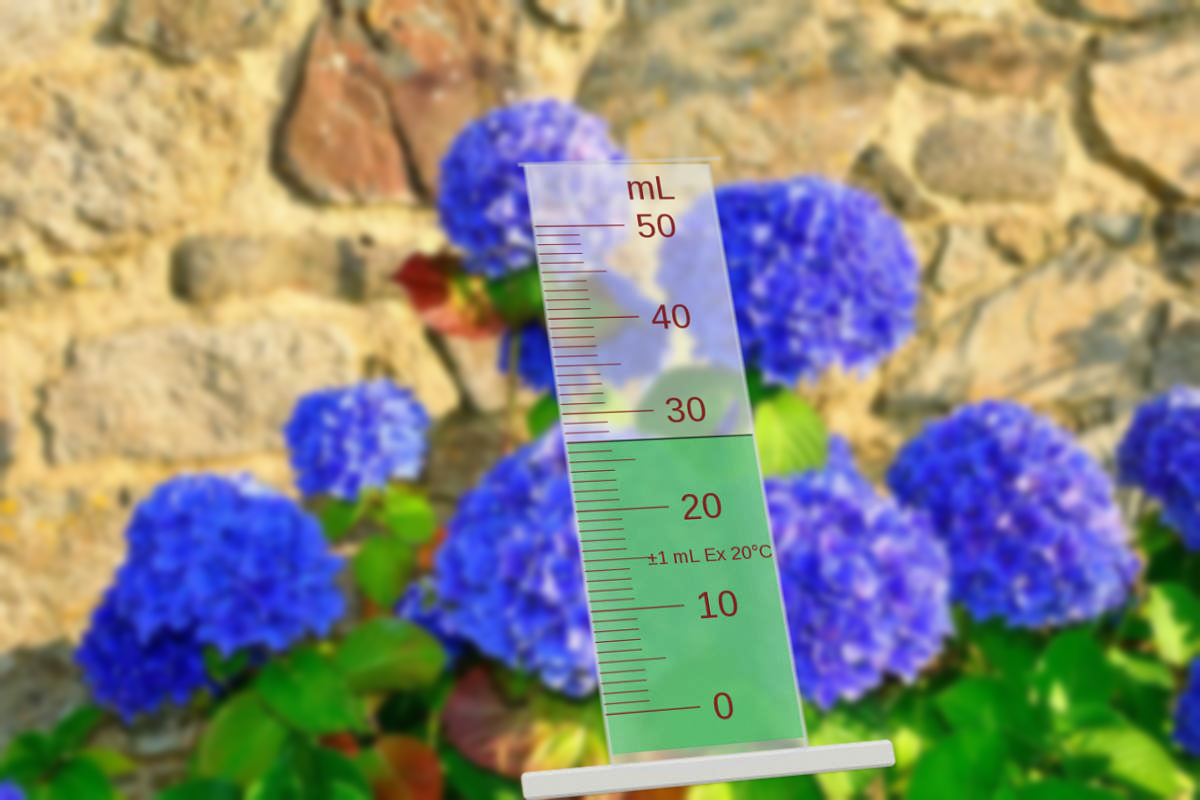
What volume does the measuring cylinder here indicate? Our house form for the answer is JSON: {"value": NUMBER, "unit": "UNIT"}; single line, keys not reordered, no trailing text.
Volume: {"value": 27, "unit": "mL"}
